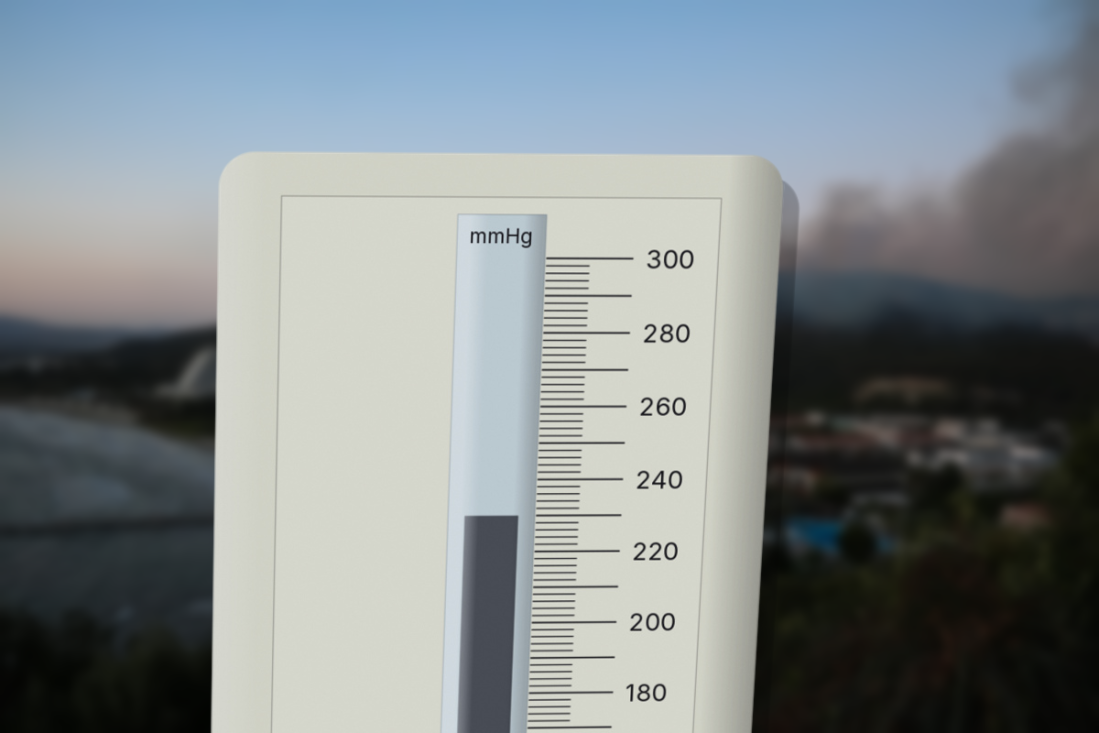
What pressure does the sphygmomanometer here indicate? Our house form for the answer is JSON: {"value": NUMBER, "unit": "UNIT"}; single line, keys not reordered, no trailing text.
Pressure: {"value": 230, "unit": "mmHg"}
